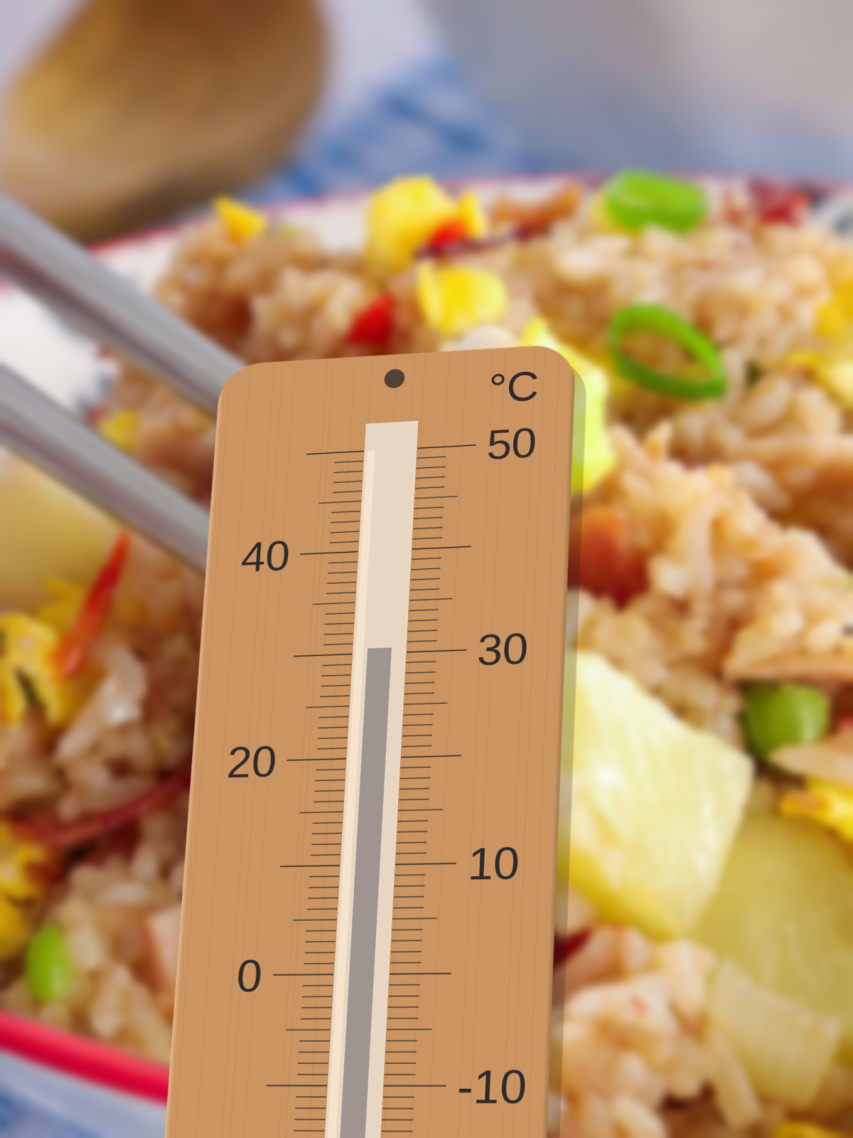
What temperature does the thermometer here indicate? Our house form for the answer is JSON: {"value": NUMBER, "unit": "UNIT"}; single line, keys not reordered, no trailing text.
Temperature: {"value": 30.5, "unit": "°C"}
